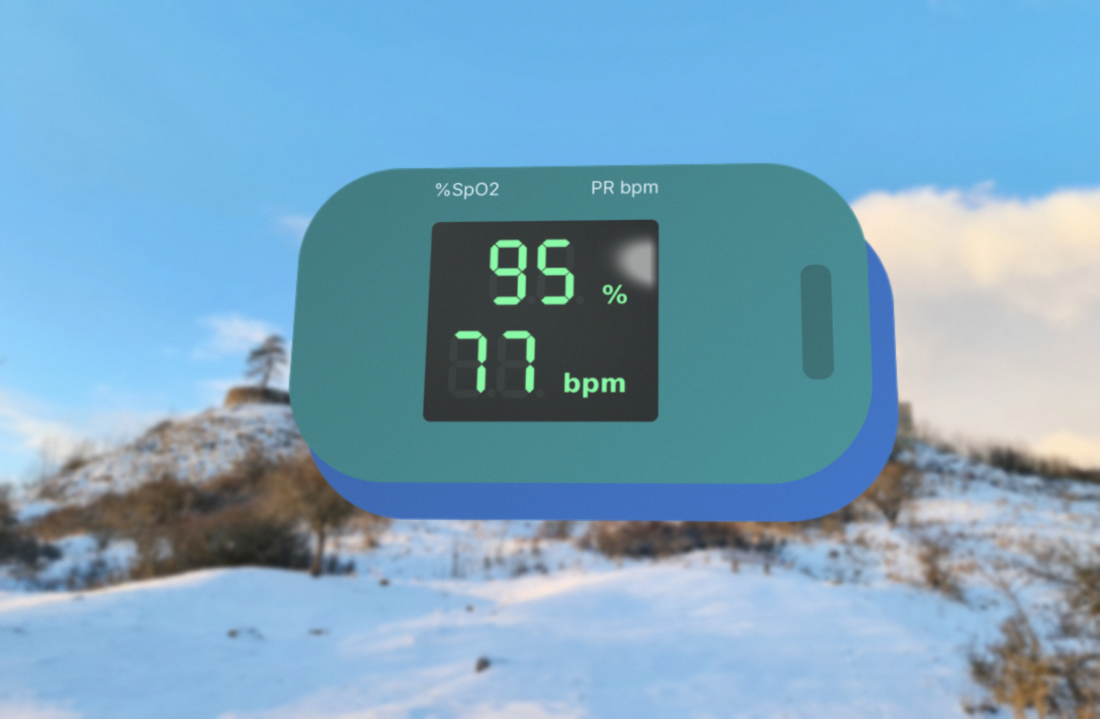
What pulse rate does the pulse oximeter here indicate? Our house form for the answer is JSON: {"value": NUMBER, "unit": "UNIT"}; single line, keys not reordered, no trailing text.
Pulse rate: {"value": 77, "unit": "bpm"}
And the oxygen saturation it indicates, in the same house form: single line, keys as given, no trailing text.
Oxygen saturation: {"value": 95, "unit": "%"}
